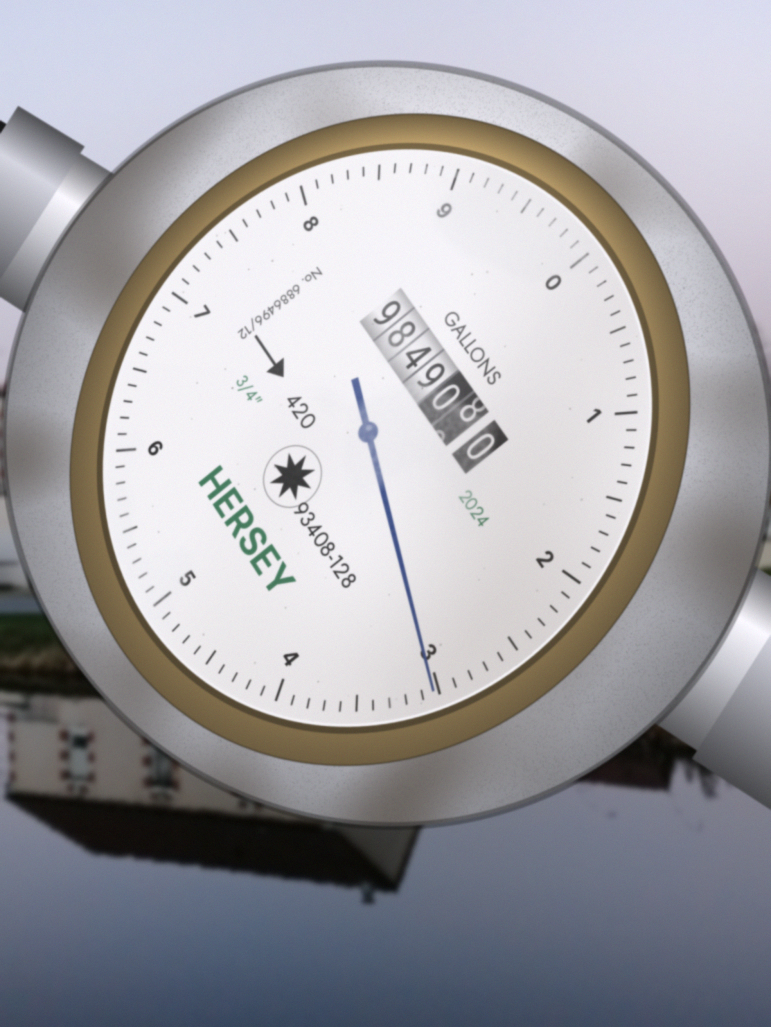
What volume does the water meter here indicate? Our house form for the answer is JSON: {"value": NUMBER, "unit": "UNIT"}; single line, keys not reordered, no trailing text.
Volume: {"value": 9849083.0, "unit": "gal"}
